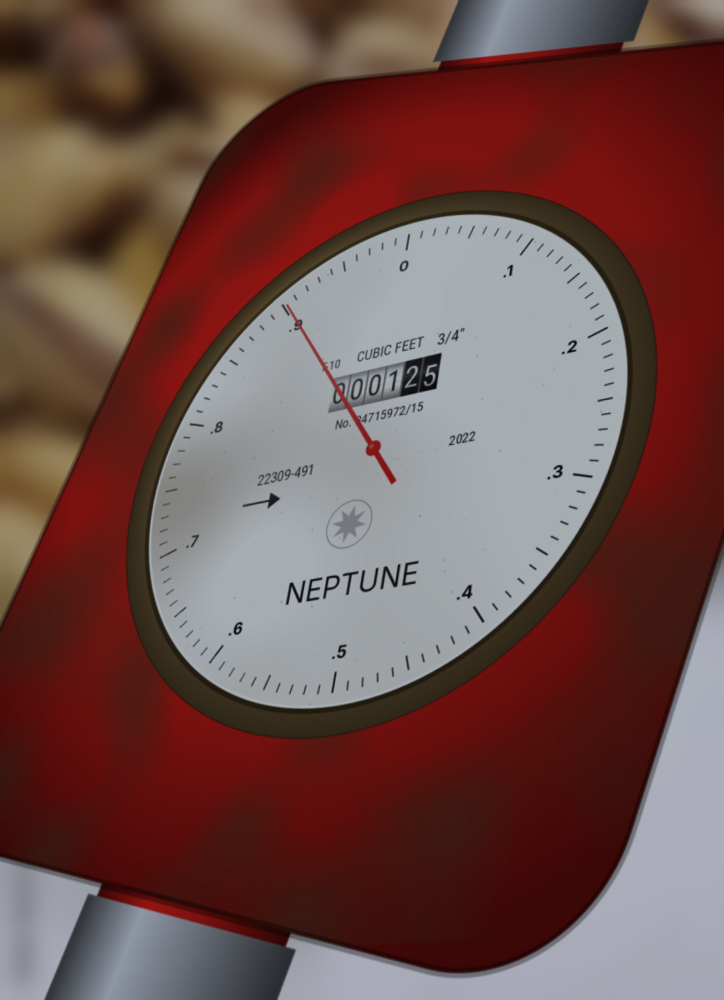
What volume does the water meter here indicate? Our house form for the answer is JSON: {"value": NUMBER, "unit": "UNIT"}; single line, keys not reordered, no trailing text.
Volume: {"value": 124.90, "unit": "ft³"}
